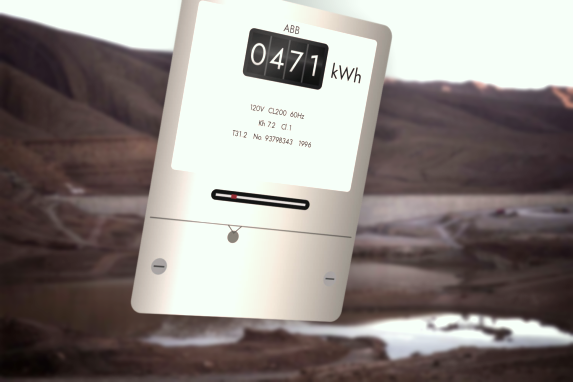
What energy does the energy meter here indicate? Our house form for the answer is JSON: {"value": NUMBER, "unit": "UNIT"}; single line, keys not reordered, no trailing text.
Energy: {"value": 471, "unit": "kWh"}
